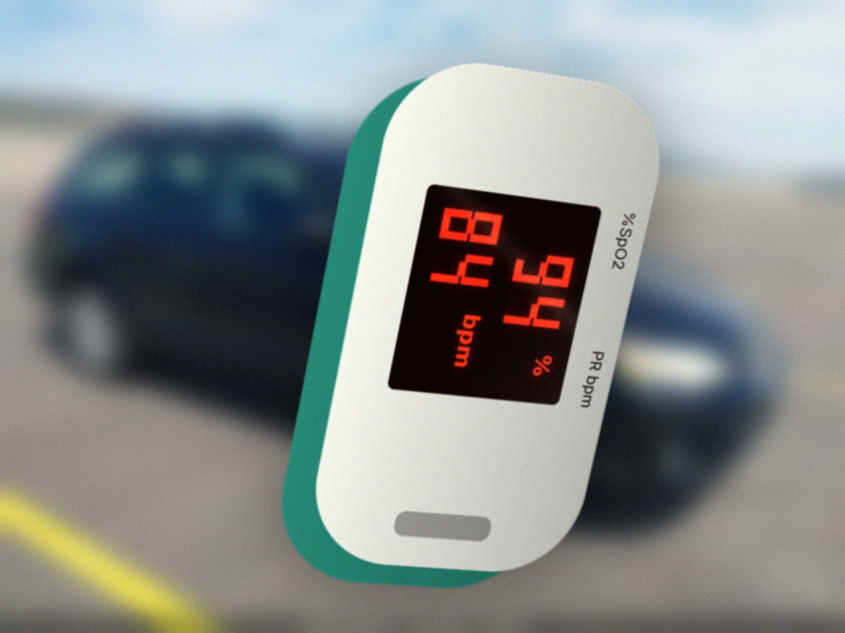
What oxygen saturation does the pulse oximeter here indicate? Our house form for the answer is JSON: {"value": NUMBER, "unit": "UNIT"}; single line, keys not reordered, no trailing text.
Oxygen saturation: {"value": 94, "unit": "%"}
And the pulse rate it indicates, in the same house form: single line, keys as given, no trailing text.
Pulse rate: {"value": 84, "unit": "bpm"}
